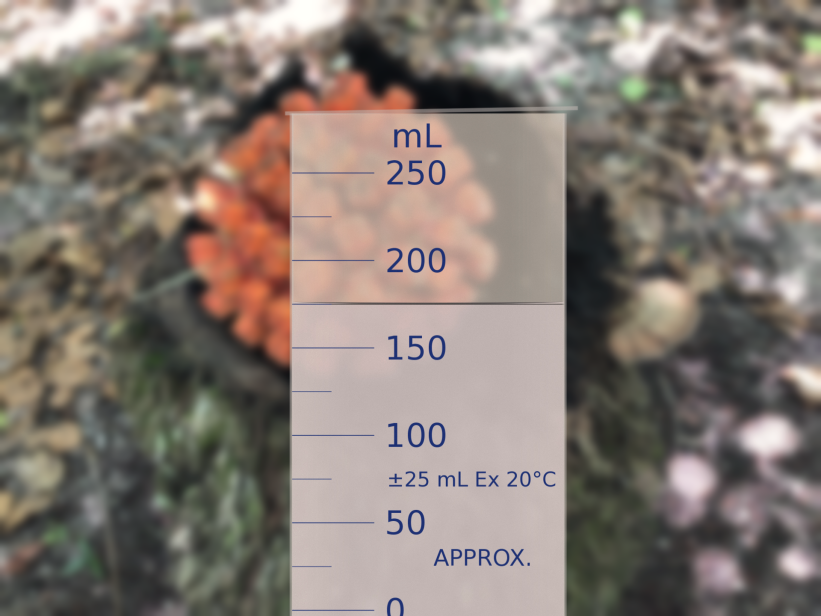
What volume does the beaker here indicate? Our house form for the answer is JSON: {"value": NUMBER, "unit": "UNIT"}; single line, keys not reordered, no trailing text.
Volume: {"value": 175, "unit": "mL"}
